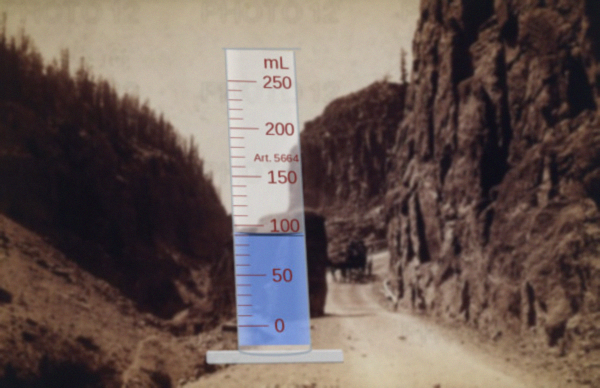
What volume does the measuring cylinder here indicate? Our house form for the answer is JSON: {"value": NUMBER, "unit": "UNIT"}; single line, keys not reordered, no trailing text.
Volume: {"value": 90, "unit": "mL"}
